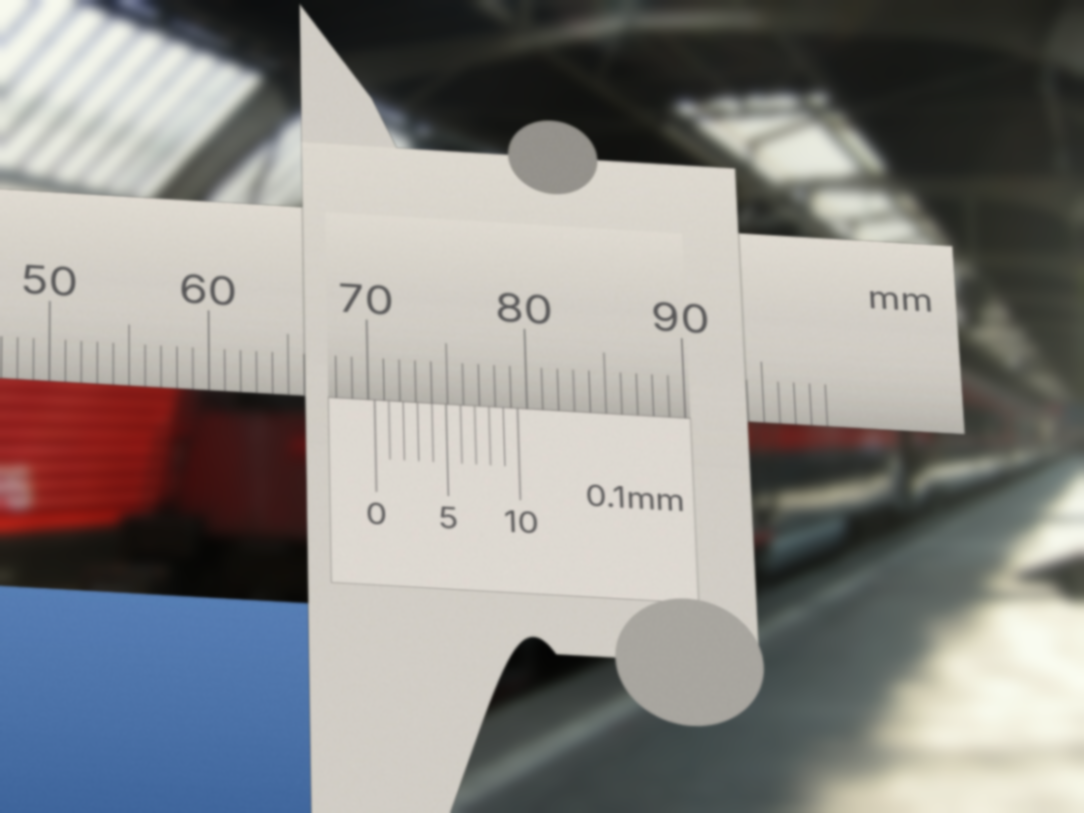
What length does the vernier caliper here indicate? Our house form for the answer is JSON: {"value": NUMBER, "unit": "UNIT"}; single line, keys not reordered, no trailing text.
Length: {"value": 70.4, "unit": "mm"}
